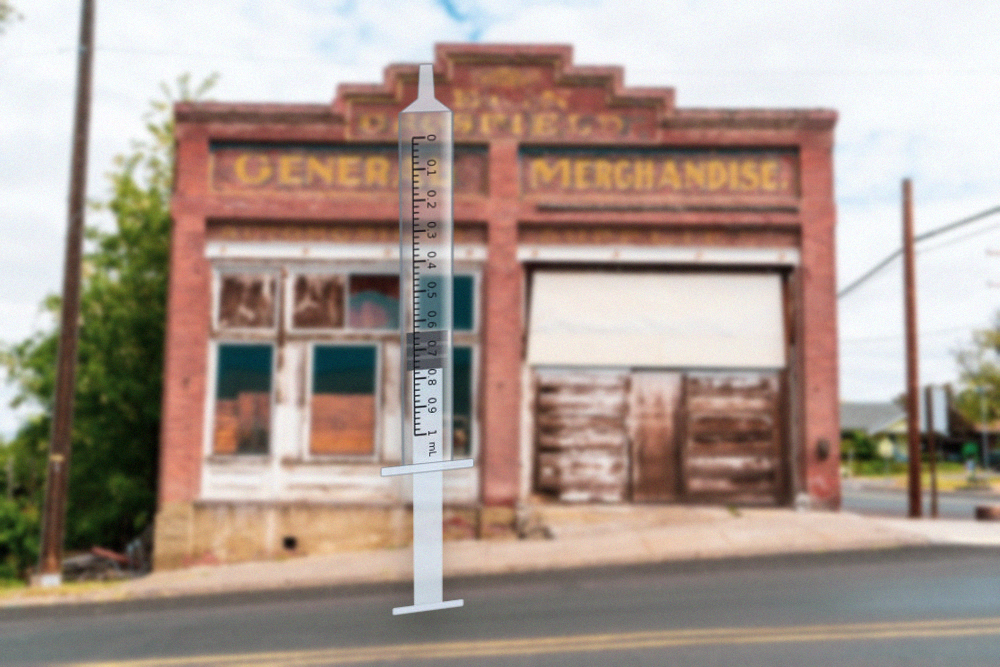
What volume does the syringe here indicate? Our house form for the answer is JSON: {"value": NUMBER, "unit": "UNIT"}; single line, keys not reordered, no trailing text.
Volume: {"value": 0.64, "unit": "mL"}
